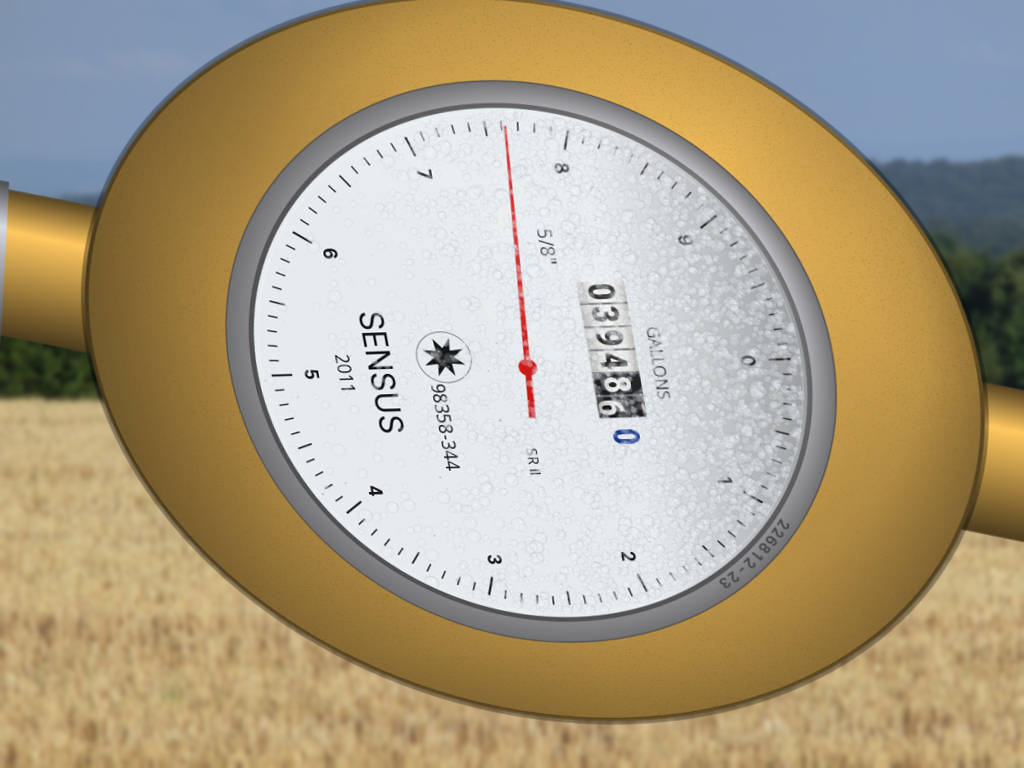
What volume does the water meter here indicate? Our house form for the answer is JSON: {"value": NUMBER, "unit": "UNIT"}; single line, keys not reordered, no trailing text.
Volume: {"value": 394857.6, "unit": "gal"}
